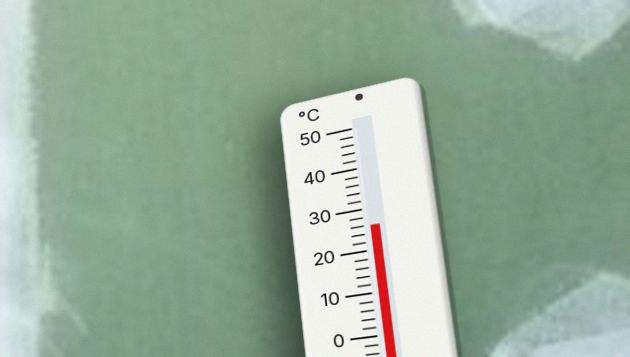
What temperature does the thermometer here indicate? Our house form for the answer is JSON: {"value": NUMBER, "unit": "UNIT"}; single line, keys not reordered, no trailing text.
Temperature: {"value": 26, "unit": "°C"}
